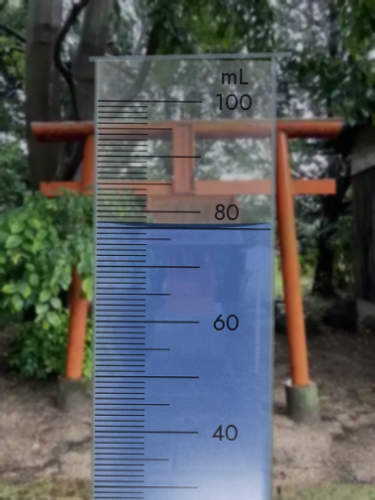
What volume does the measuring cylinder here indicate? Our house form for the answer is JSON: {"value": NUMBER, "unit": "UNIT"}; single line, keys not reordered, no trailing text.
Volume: {"value": 77, "unit": "mL"}
